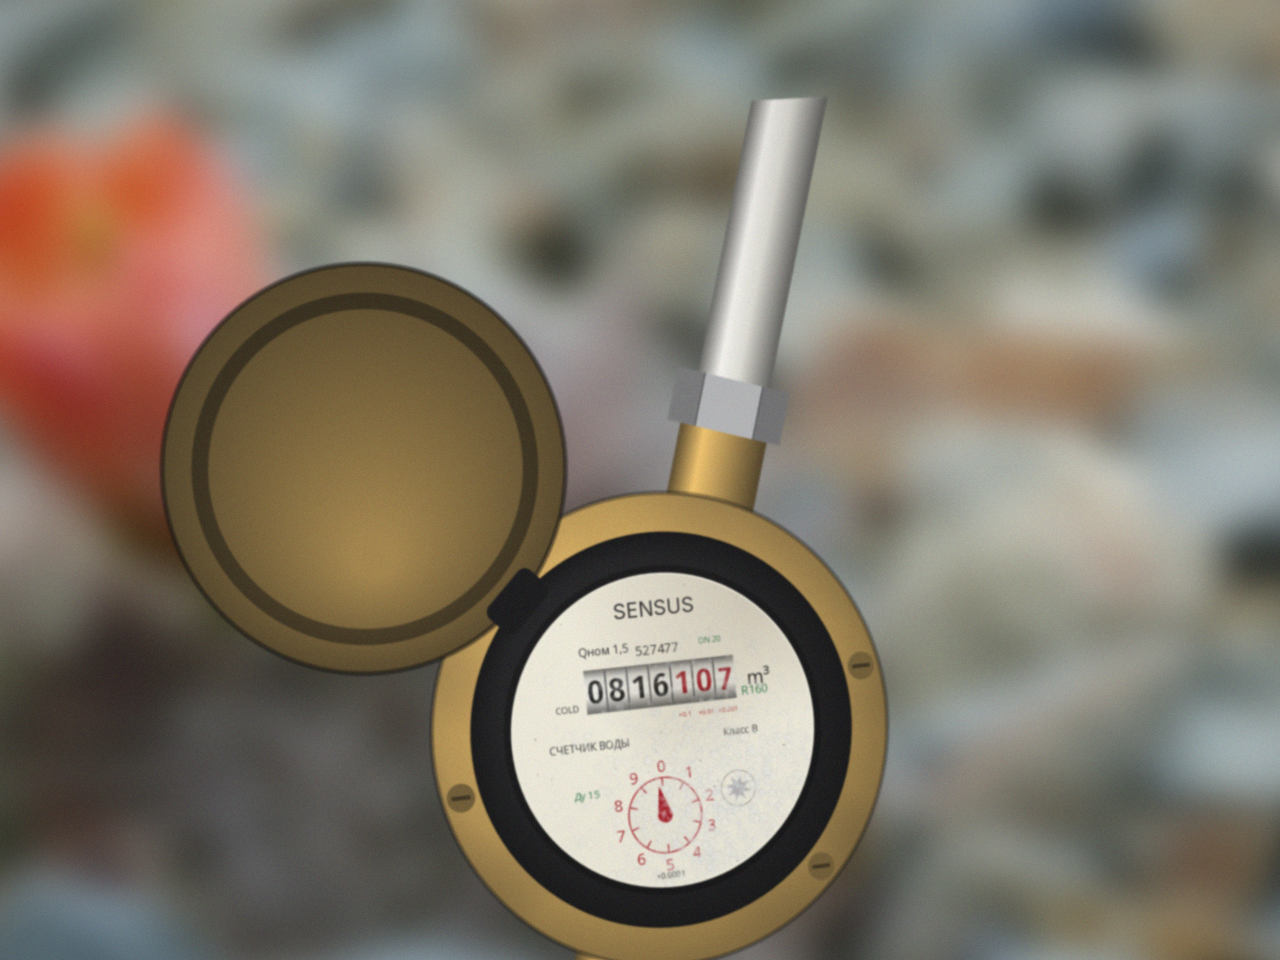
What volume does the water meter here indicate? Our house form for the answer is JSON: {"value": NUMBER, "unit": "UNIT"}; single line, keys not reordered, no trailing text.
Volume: {"value": 816.1069, "unit": "m³"}
